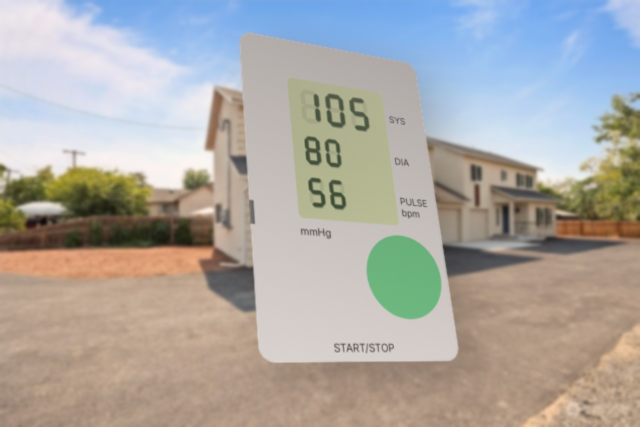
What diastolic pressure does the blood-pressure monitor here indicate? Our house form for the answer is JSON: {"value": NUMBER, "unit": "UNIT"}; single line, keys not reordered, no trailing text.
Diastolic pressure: {"value": 80, "unit": "mmHg"}
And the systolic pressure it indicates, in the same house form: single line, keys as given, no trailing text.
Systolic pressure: {"value": 105, "unit": "mmHg"}
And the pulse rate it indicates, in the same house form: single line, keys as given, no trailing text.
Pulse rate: {"value": 56, "unit": "bpm"}
